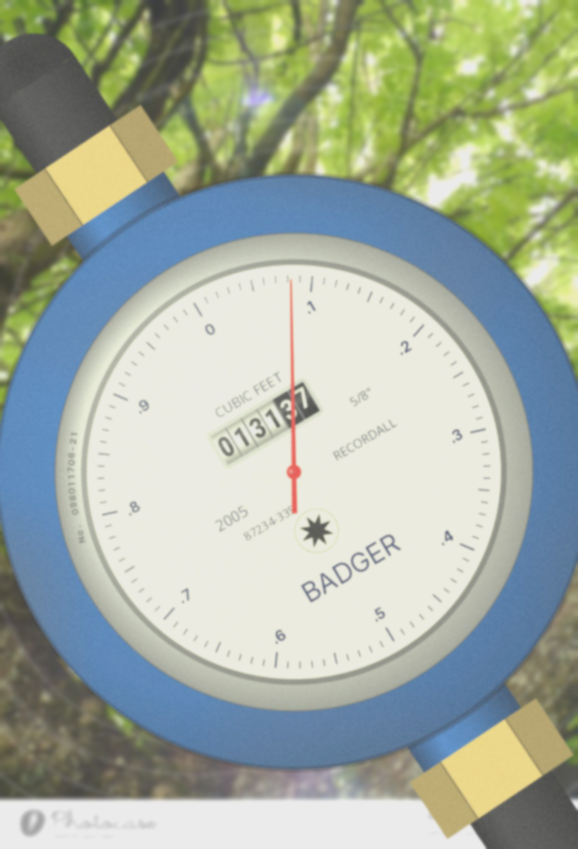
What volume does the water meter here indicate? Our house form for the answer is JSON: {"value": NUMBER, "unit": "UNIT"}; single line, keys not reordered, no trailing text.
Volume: {"value": 13137.08, "unit": "ft³"}
